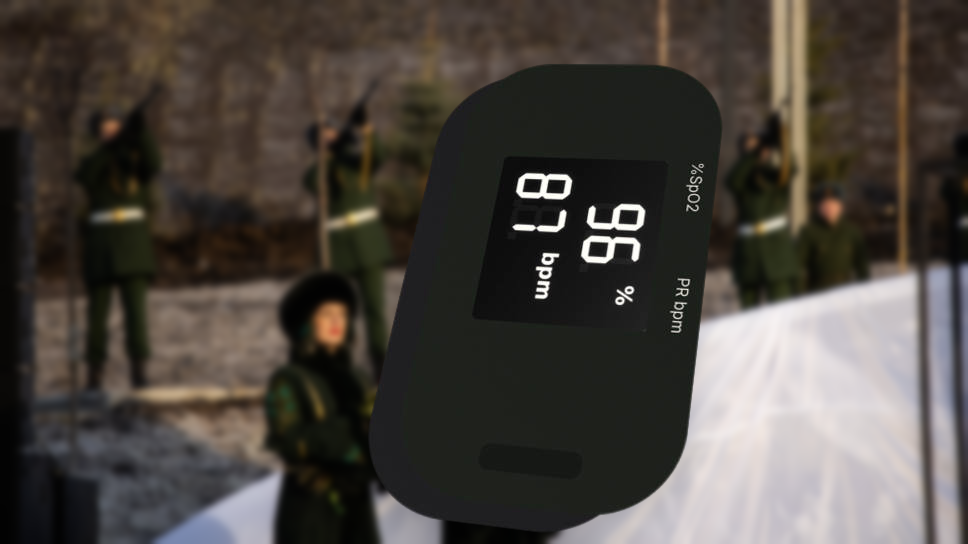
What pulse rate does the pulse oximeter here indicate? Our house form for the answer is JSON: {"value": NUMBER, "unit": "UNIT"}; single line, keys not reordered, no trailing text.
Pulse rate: {"value": 87, "unit": "bpm"}
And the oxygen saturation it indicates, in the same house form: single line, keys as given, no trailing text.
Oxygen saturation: {"value": 96, "unit": "%"}
